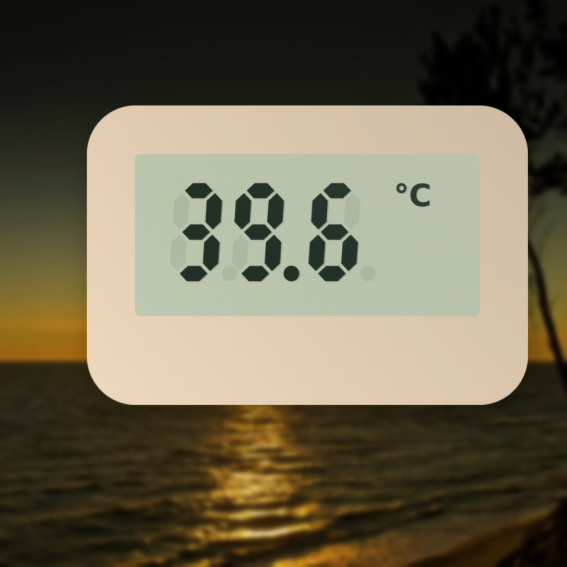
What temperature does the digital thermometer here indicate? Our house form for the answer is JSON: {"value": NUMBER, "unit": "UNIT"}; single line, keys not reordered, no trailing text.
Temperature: {"value": 39.6, "unit": "°C"}
